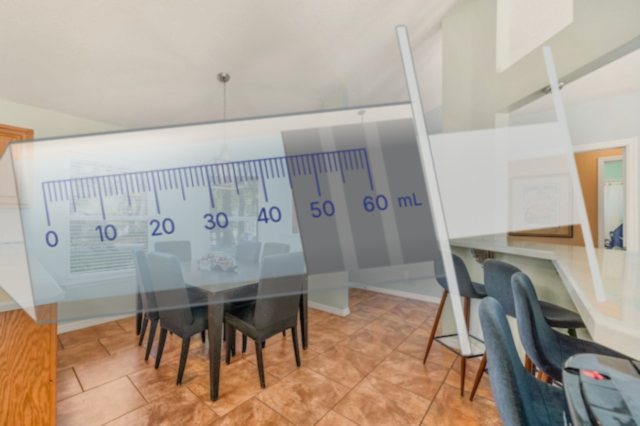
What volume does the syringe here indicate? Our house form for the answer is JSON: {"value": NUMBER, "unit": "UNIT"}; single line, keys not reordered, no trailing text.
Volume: {"value": 45, "unit": "mL"}
